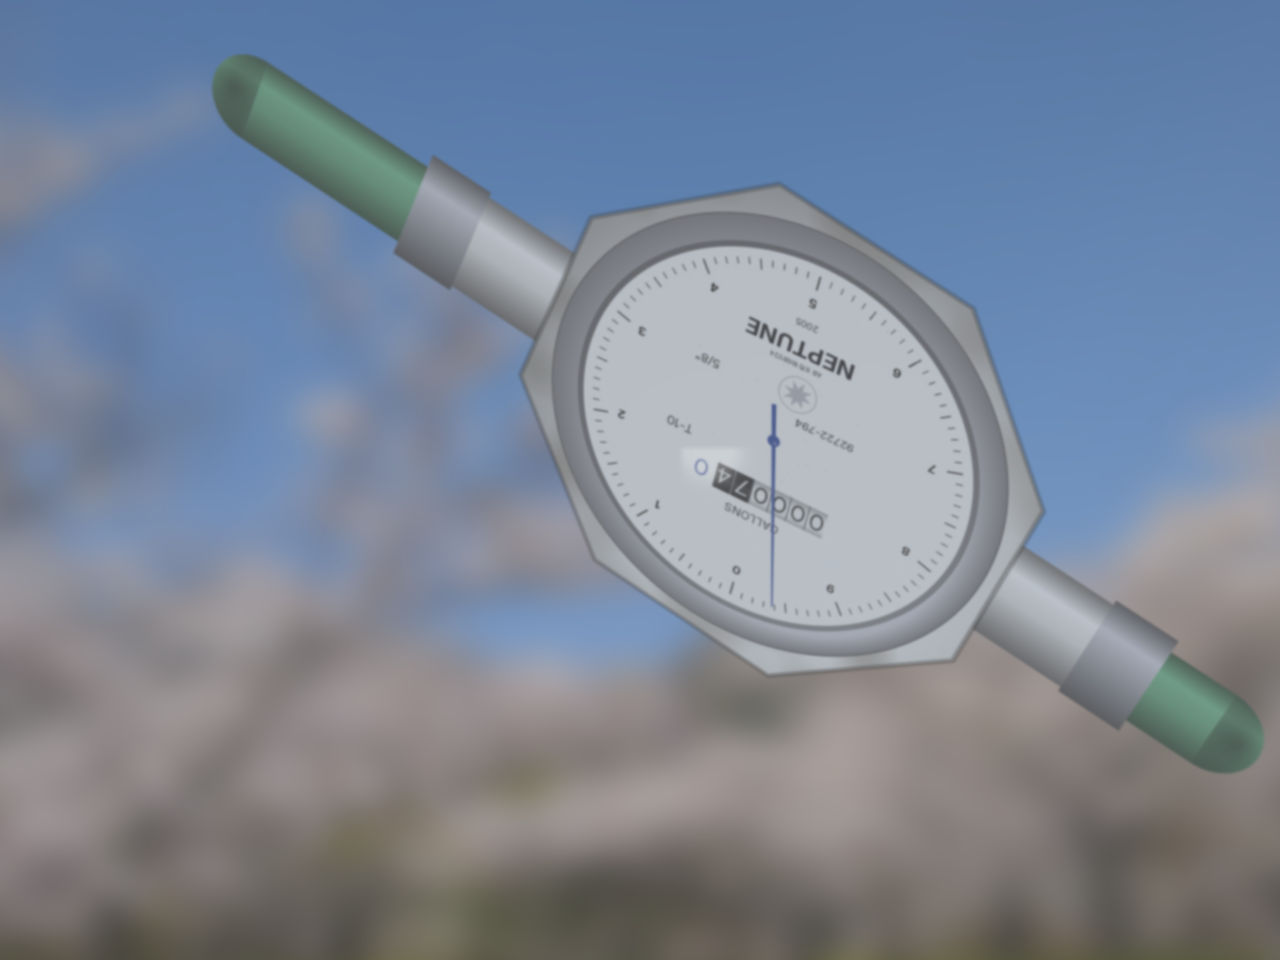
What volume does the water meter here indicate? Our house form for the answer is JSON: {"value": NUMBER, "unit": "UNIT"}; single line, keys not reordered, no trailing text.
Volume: {"value": 739.6, "unit": "gal"}
